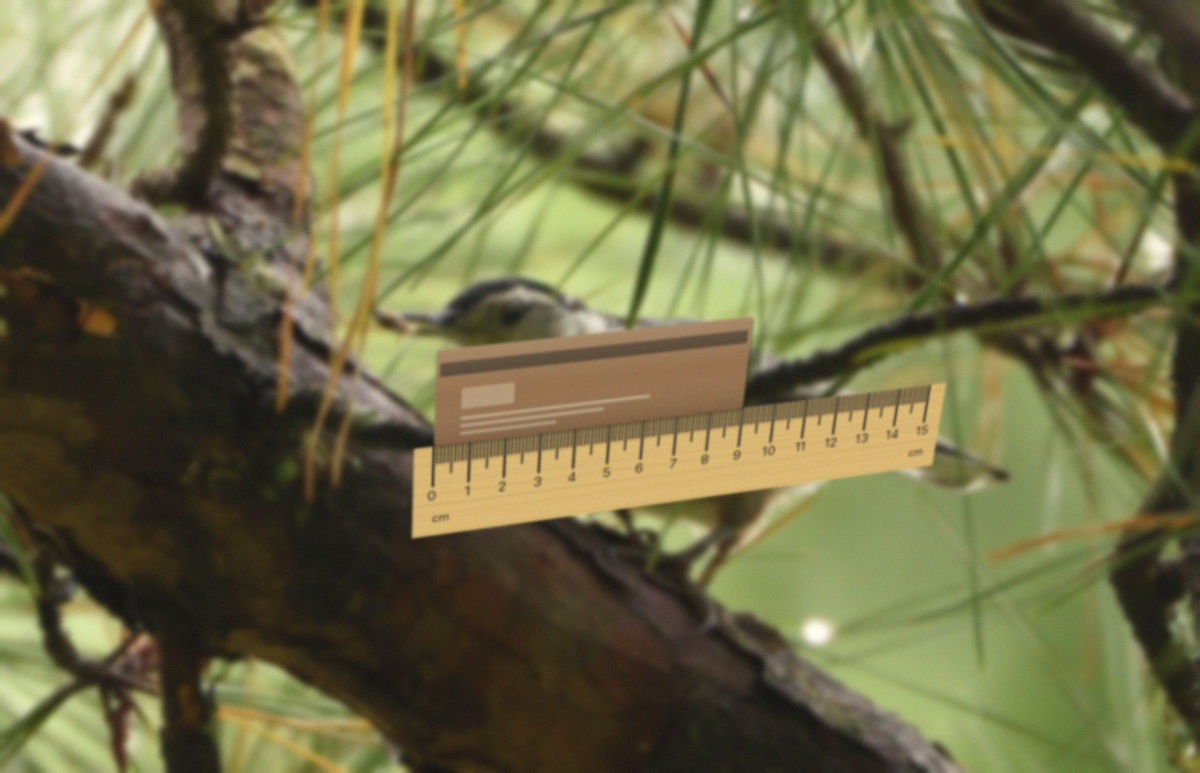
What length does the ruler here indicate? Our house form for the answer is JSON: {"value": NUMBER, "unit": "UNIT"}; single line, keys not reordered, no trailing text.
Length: {"value": 9, "unit": "cm"}
